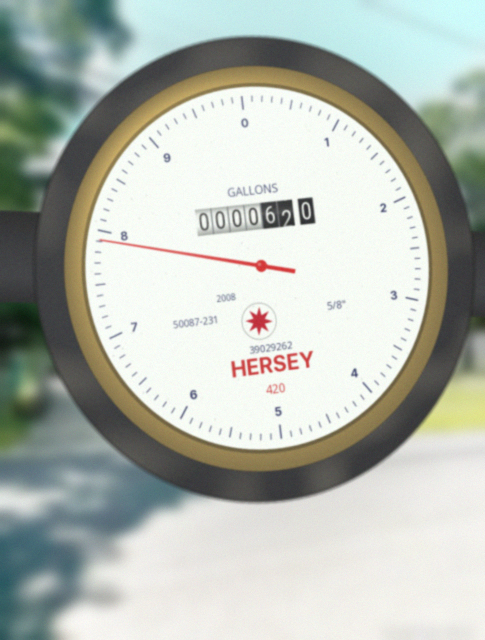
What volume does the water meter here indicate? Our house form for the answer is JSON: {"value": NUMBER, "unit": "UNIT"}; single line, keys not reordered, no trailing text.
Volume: {"value": 617.9, "unit": "gal"}
